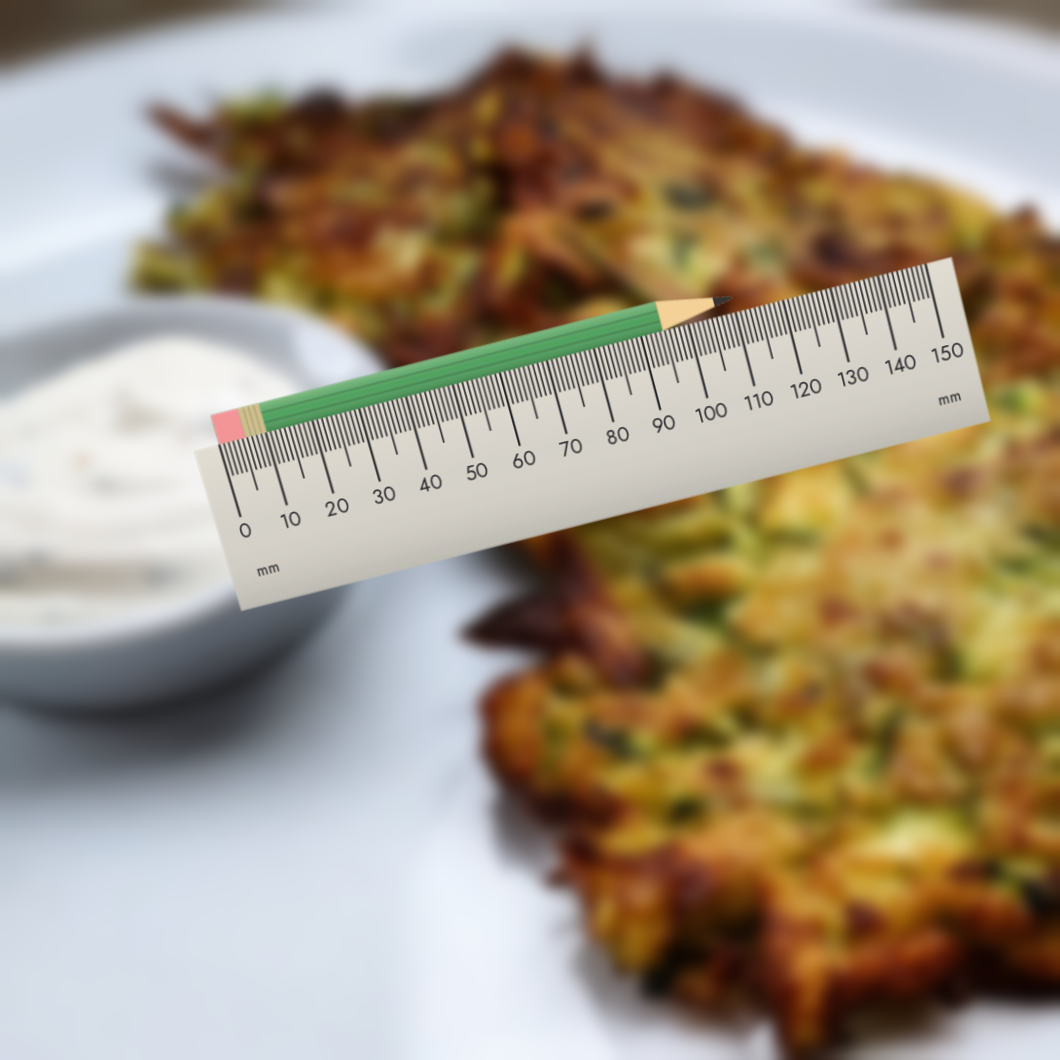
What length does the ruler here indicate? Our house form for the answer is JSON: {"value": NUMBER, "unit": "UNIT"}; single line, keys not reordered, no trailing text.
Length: {"value": 110, "unit": "mm"}
